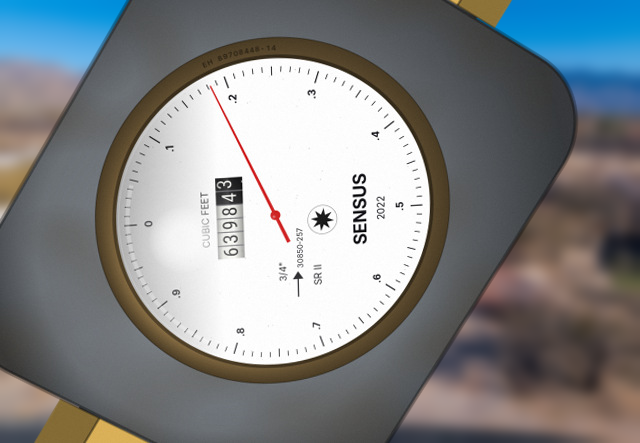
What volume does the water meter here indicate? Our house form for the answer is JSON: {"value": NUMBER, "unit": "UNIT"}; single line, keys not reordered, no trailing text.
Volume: {"value": 639843.18, "unit": "ft³"}
